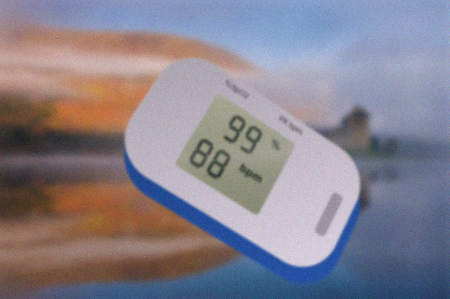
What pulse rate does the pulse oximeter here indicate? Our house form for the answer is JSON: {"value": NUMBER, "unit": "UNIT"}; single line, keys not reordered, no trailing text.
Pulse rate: {"value": 88, "unit": "bpm"}
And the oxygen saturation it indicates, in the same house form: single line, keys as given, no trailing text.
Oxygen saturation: {"value": 99, "unit": "%"}
